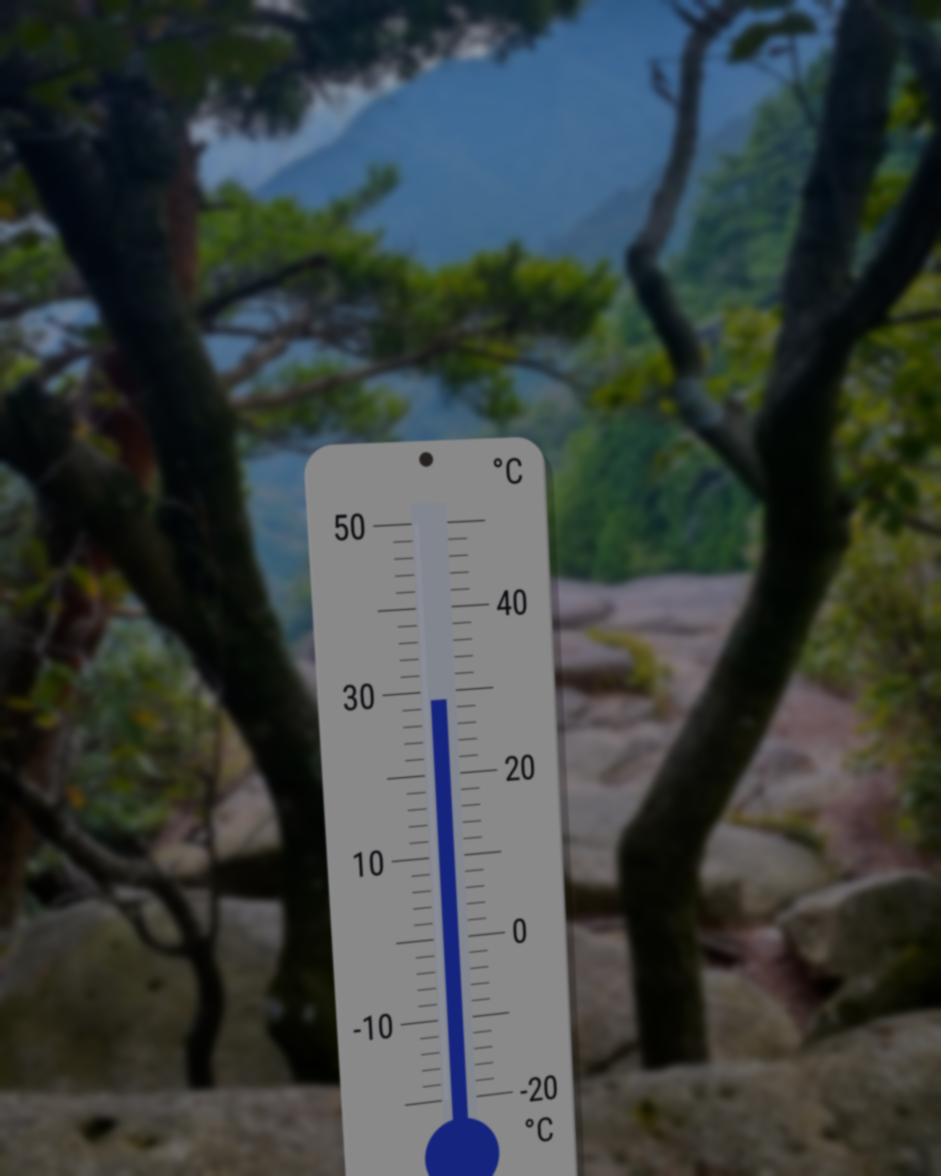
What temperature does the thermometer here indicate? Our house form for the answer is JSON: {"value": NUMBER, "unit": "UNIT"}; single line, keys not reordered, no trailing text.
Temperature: {"value": 29, "unit": "°C"}
